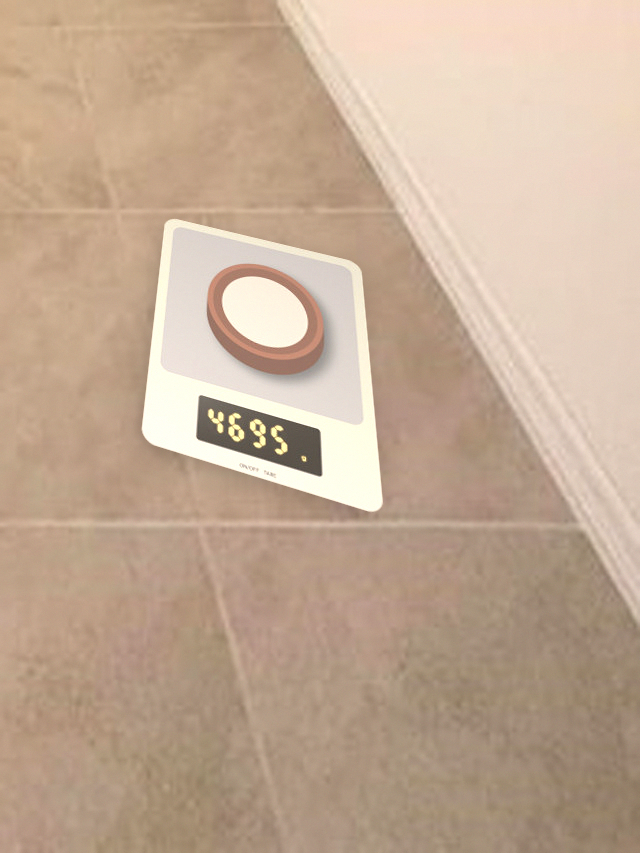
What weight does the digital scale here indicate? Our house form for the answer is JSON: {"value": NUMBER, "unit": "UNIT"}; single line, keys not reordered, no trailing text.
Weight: {"value": 4695, "unit": "g"}
